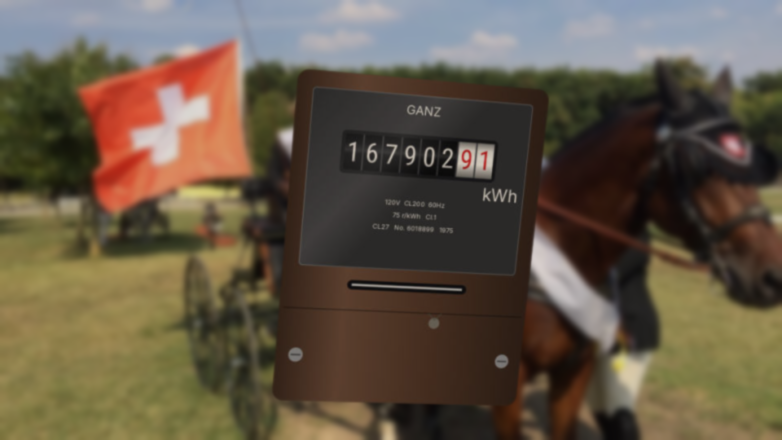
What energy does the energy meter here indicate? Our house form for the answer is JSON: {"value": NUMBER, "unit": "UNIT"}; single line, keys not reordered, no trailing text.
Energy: {"value": 167902.91, "unit": "kWh"}
